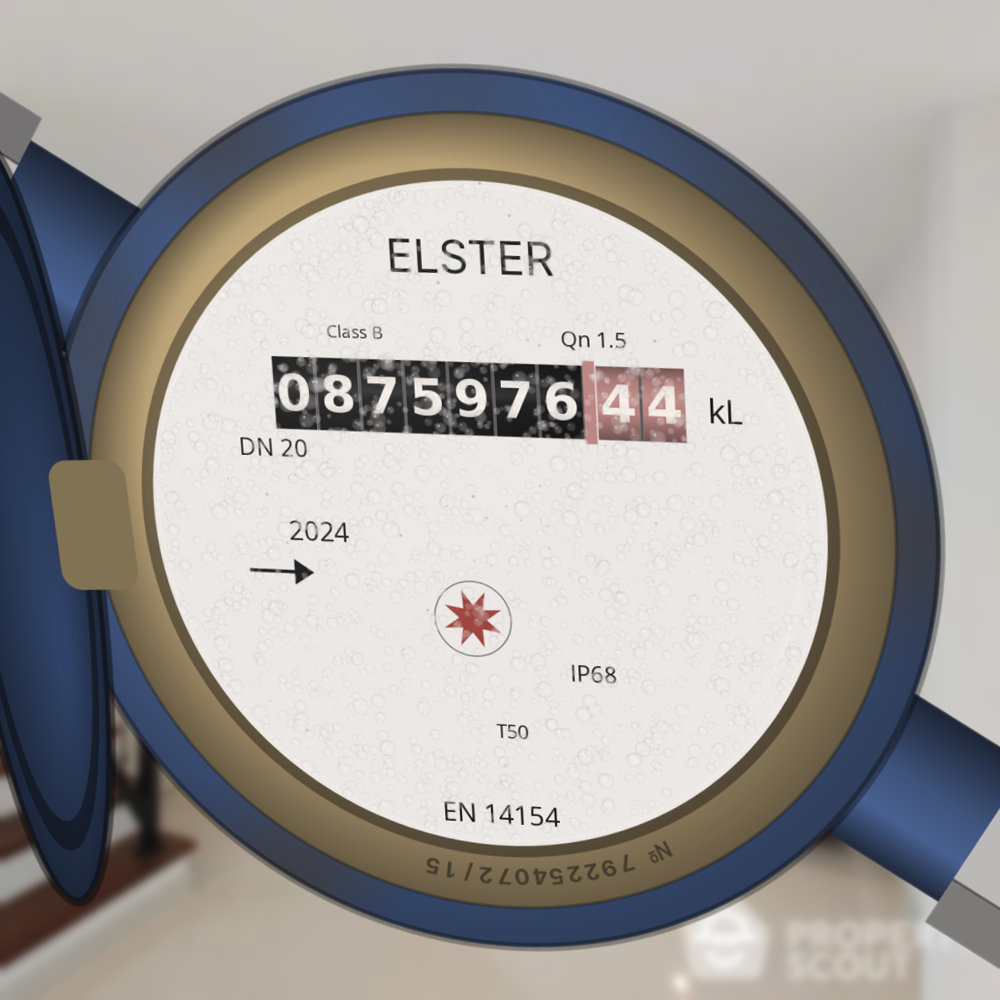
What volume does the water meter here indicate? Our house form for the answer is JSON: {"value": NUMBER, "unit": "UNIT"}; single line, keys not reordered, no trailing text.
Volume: {"value": 875976.44, "unit": "kL"}
